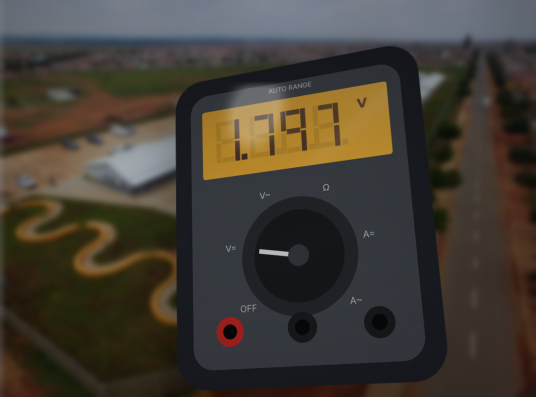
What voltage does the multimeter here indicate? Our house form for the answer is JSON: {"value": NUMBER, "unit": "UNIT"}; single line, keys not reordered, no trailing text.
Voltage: {"value": 1.797, "unit": "V"}
